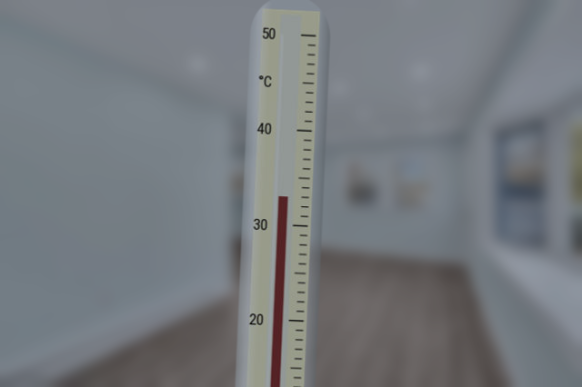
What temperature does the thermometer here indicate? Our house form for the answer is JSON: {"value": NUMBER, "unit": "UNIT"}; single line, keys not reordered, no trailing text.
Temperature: {"value": 33, "unit": "°C"}
